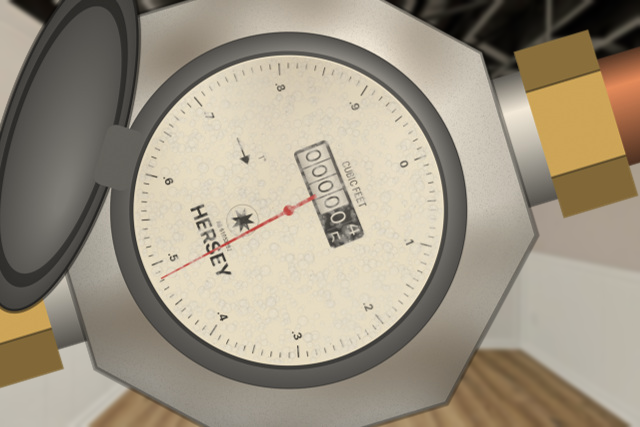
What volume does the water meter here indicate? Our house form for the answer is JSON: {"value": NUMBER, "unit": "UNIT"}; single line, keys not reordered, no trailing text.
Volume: {"value": 4.48, "unit": "ft³"}
